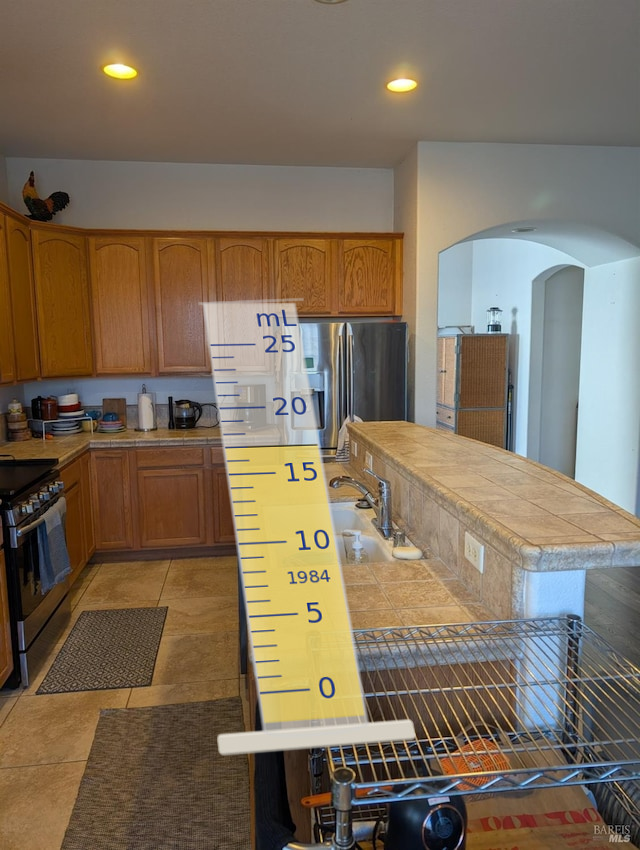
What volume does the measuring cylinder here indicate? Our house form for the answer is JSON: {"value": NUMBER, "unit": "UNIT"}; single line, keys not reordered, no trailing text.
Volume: {"value": 17, "unit": "mL"}
